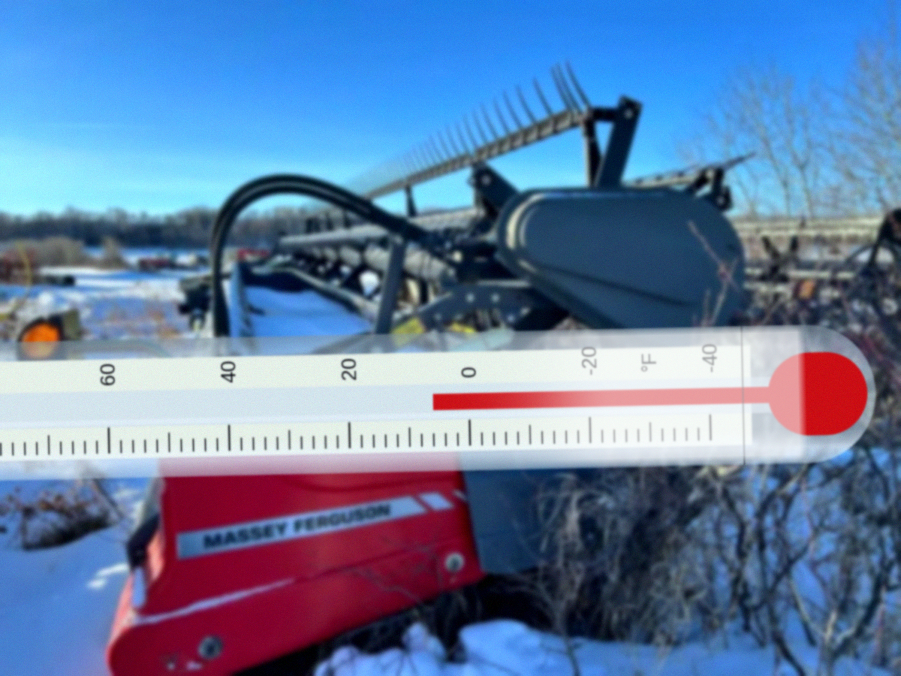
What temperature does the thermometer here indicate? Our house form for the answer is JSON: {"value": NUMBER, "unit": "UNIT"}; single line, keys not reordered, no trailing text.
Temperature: {"value": 6, "unit": "°F"}
